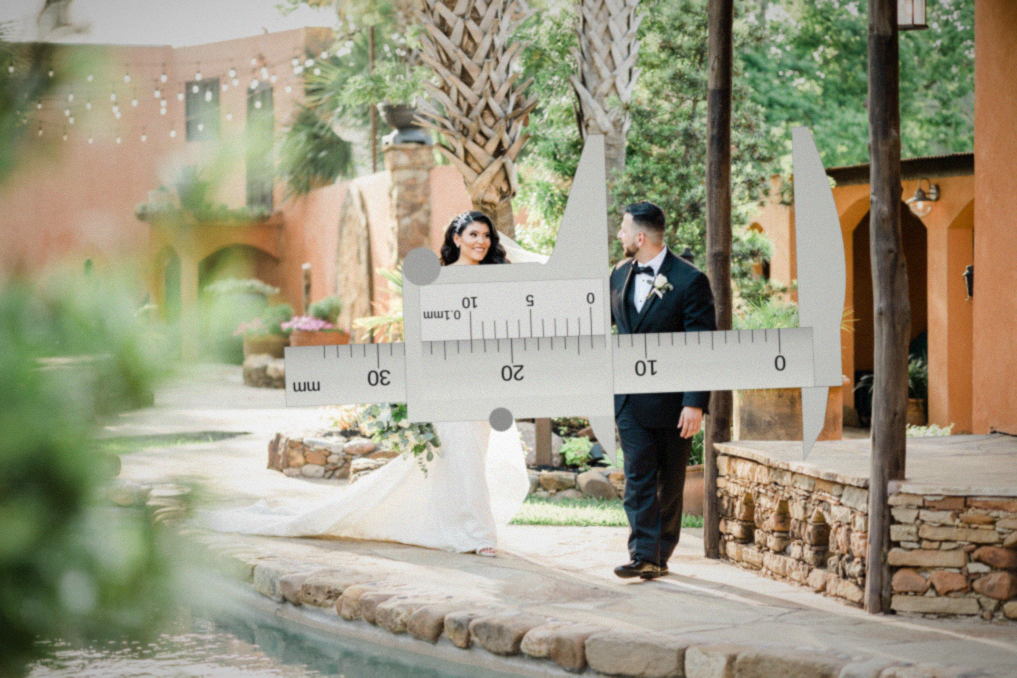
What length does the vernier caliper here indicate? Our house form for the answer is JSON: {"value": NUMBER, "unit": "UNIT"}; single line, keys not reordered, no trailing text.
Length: {"value": 14.0, "unit": "mm"}
